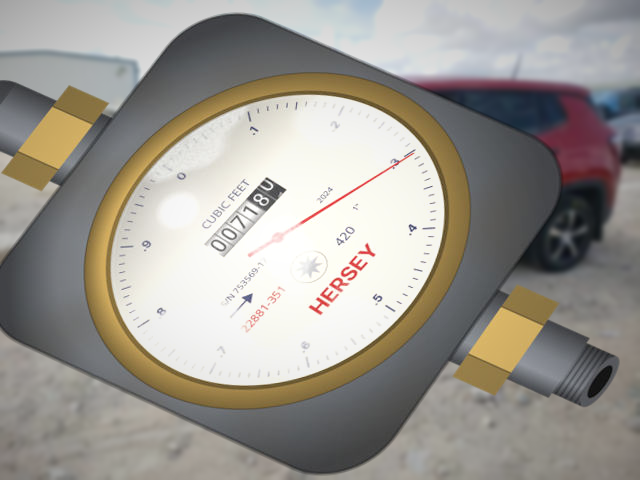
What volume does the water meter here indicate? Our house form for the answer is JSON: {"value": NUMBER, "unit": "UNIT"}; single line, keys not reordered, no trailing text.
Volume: {"value": 7180.30, "unit": "ft³"}
